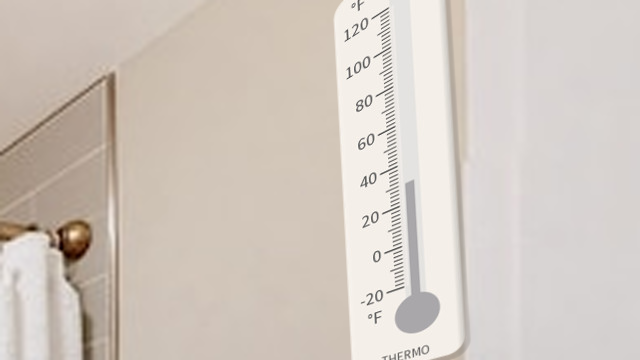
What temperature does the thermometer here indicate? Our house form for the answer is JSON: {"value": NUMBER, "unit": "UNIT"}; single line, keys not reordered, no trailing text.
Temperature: {"value": 30, "unit": "°F"}
